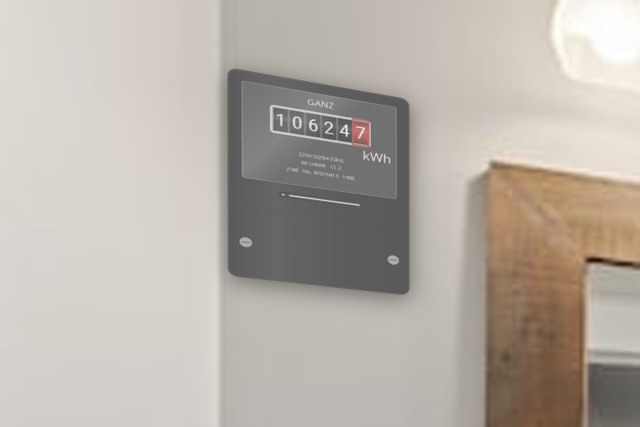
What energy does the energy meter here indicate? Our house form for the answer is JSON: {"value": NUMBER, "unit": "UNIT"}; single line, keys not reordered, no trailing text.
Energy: {"value": 10624.7, "unit": "kWh"}
